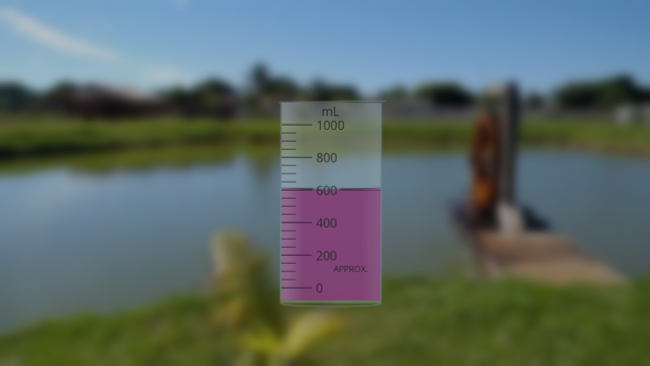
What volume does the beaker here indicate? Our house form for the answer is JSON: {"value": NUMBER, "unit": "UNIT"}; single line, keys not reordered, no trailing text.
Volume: {"value": 600, "unit": "mL"}
